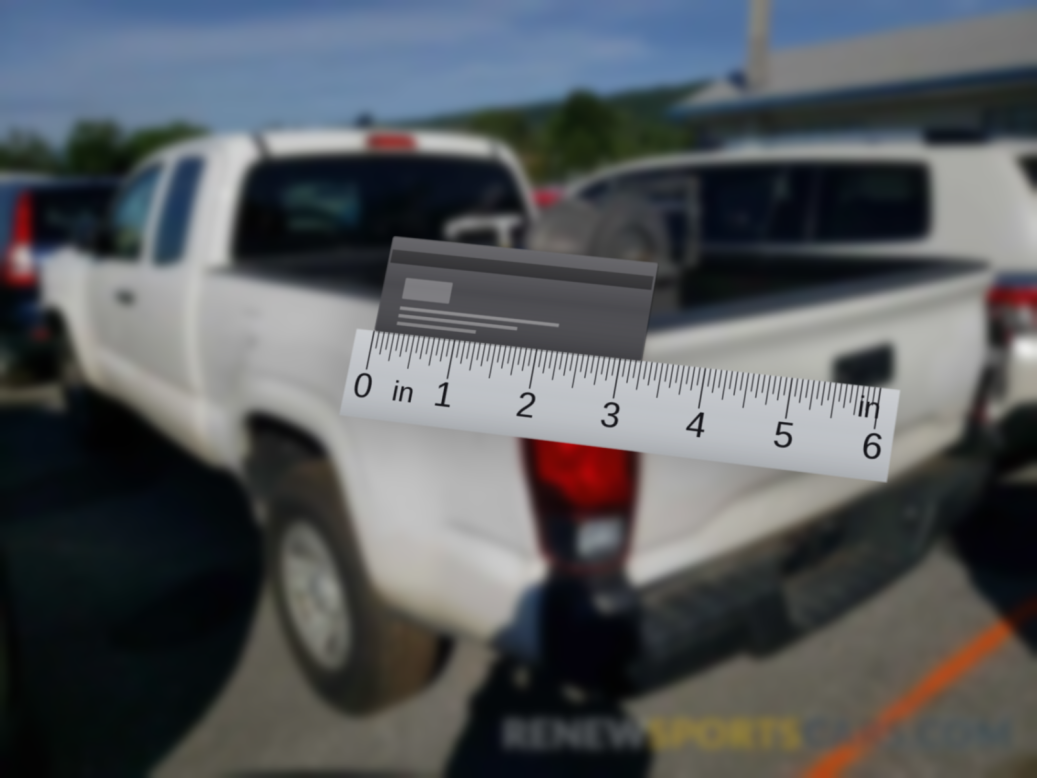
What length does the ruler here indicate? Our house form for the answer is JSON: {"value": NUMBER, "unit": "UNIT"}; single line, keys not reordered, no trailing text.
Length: {"value": 3.25, "unit": "in"}
